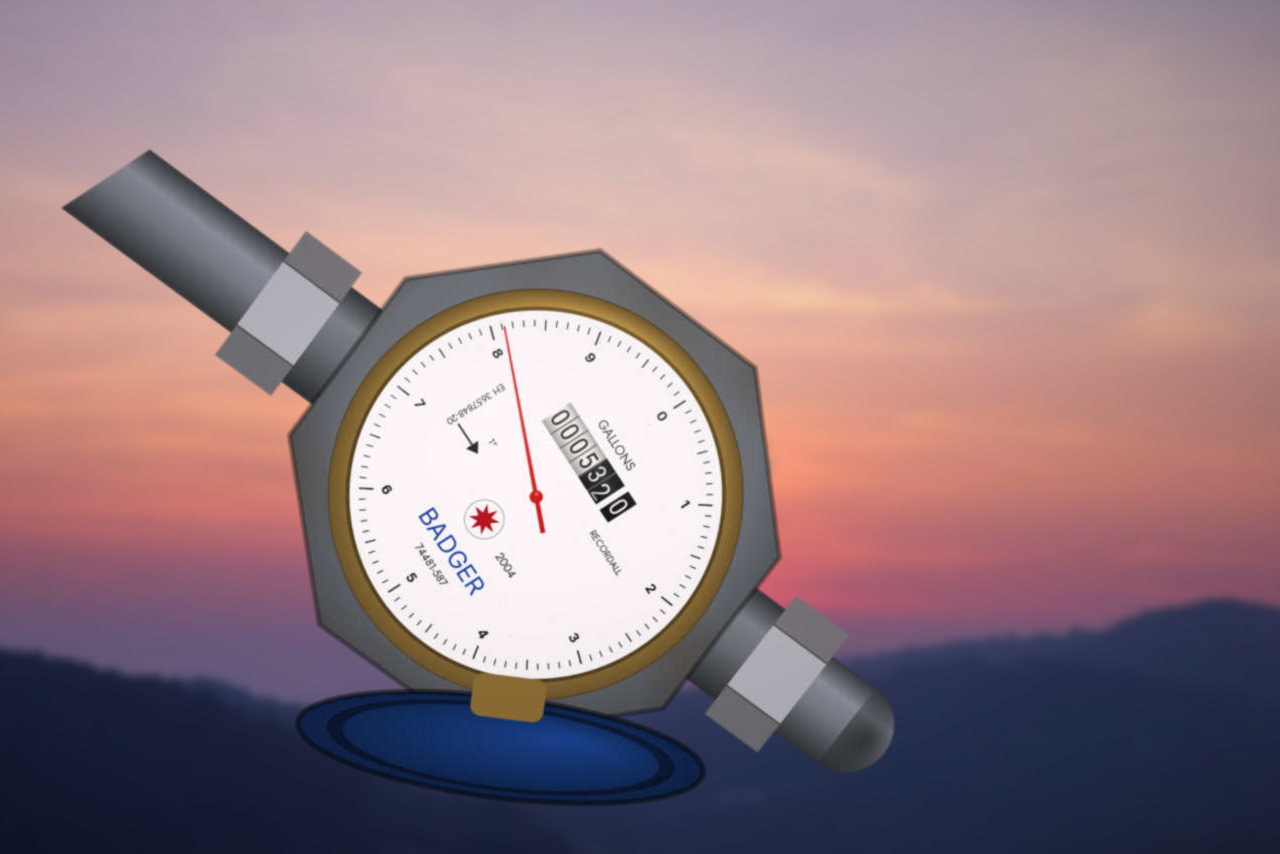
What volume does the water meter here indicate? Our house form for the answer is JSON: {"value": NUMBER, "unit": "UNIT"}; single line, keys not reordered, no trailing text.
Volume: {"value": 5318.1, "unit": "gal"}
